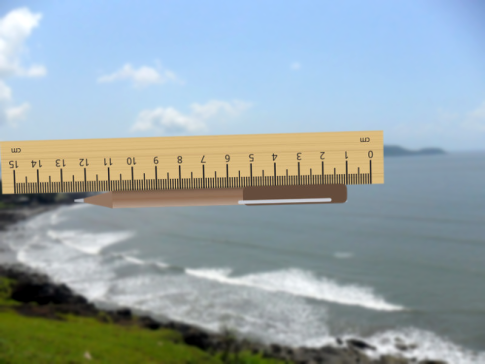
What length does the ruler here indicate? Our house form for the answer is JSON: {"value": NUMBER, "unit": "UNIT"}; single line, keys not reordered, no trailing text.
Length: {"value": 11.5, "unit": "cm"}
